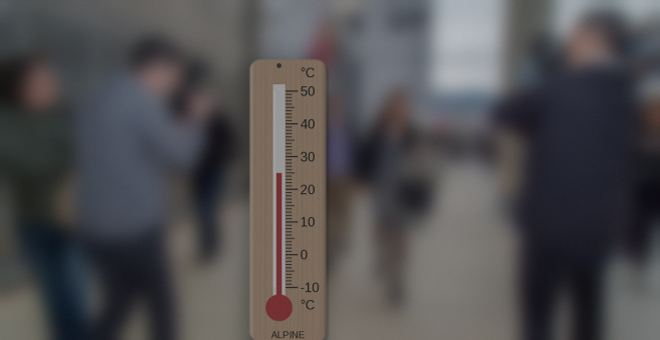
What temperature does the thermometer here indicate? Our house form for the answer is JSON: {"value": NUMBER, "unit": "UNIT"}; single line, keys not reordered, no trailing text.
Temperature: {"value": 25, "unit": "°C"}
